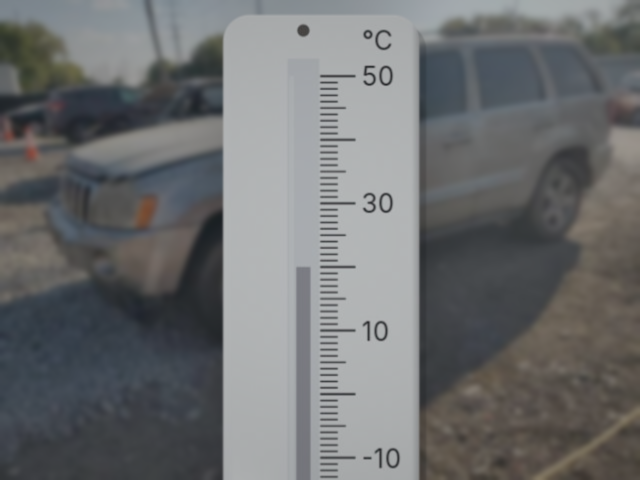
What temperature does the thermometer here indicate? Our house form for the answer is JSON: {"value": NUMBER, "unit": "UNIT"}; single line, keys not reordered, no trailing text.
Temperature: {"value": 20, "unit": "°C"}
